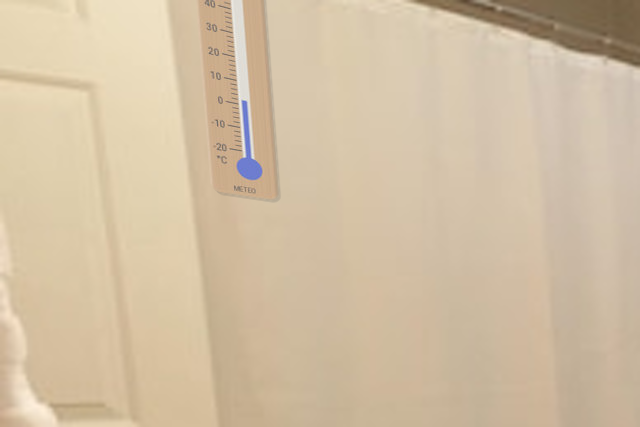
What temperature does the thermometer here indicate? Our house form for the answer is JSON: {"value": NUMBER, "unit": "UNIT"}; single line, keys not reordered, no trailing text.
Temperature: {"value": 2, "unit": "°C"}
